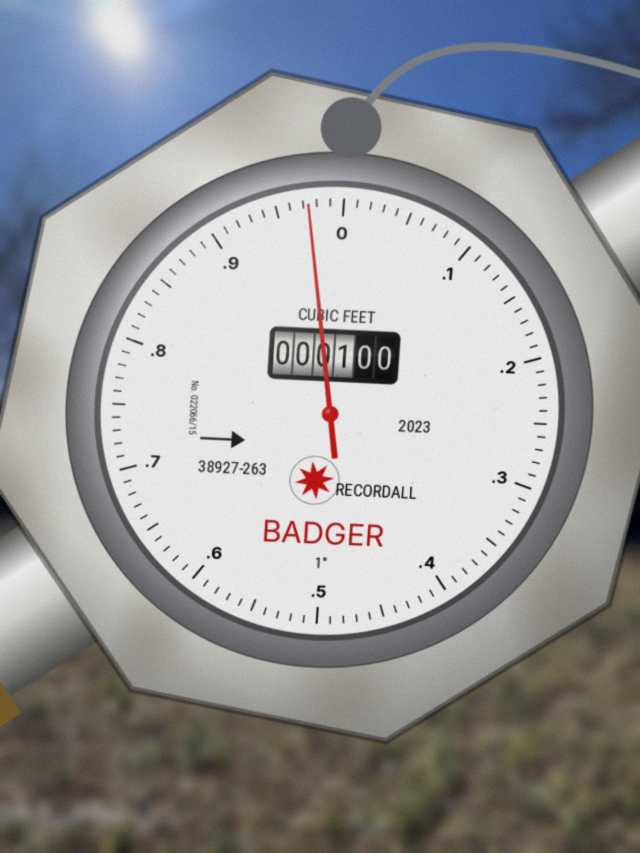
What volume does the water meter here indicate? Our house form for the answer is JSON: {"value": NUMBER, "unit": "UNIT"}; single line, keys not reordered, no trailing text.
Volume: {"value": 99.97, "unit": "ft³"}
